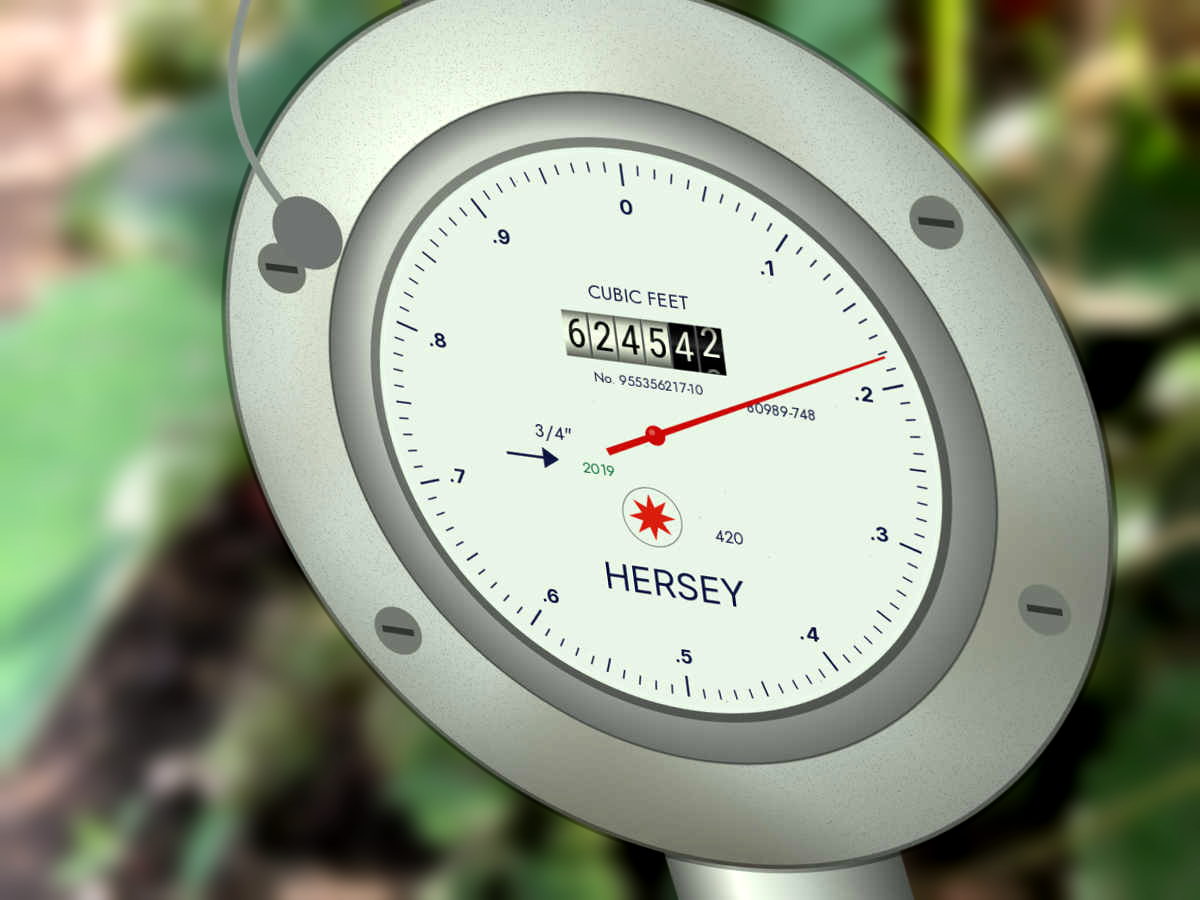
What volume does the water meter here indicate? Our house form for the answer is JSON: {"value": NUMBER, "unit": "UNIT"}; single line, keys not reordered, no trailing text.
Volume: {"value": 624542.18, "unit": "ft³"}
